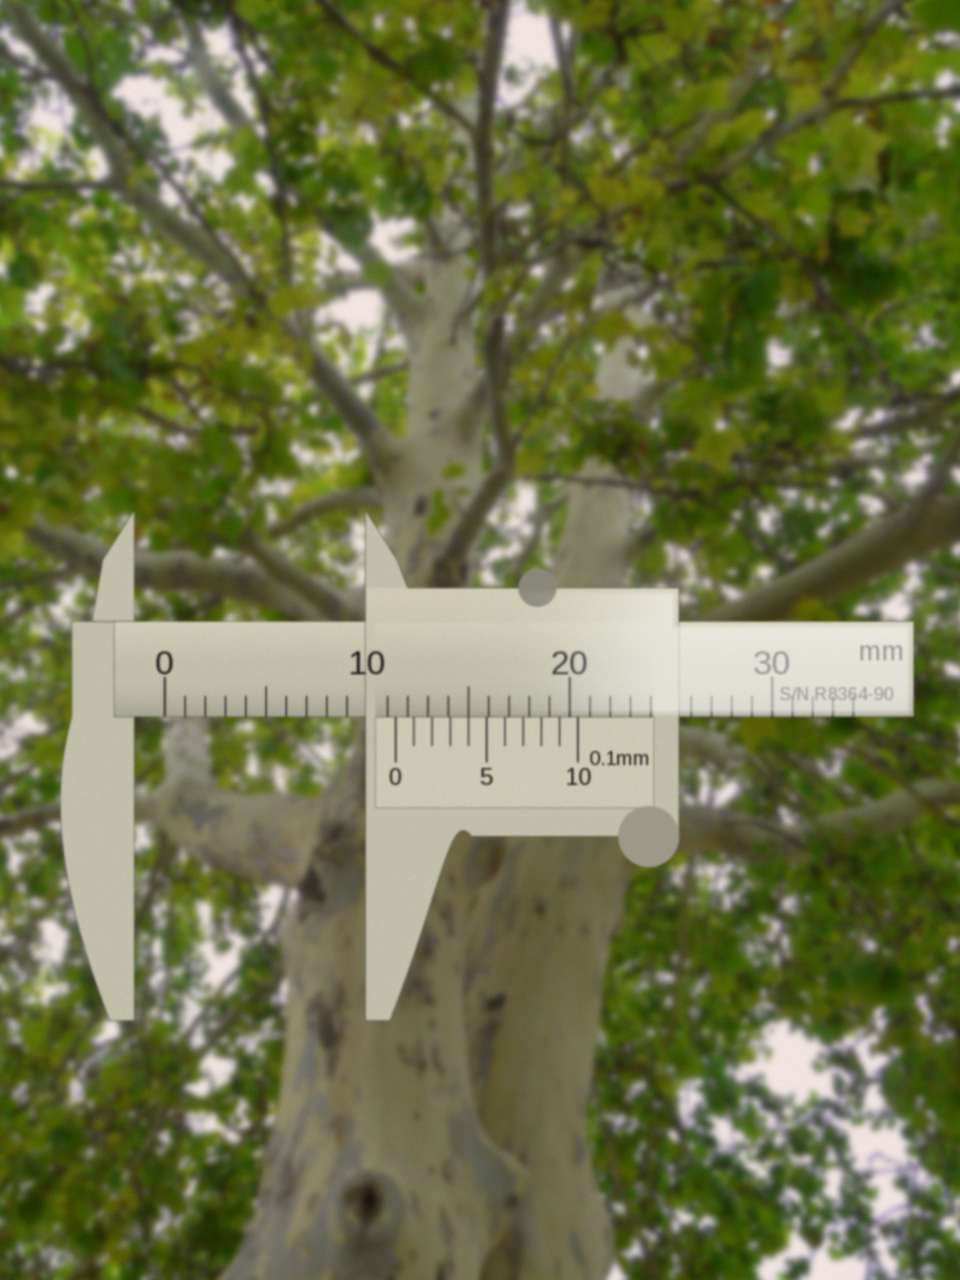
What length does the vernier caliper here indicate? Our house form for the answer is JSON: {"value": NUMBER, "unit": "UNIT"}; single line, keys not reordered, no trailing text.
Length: {"value": 11.4, "unit": "mm"}
